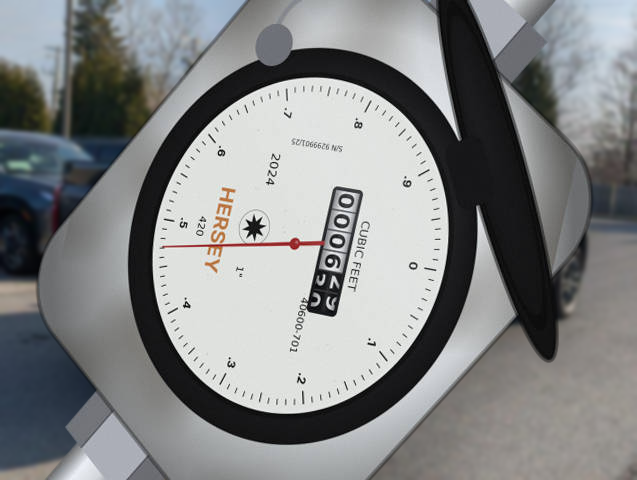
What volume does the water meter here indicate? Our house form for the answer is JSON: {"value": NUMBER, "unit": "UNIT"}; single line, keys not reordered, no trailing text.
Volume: {"value": 629.47, "unit": "ft³"}
